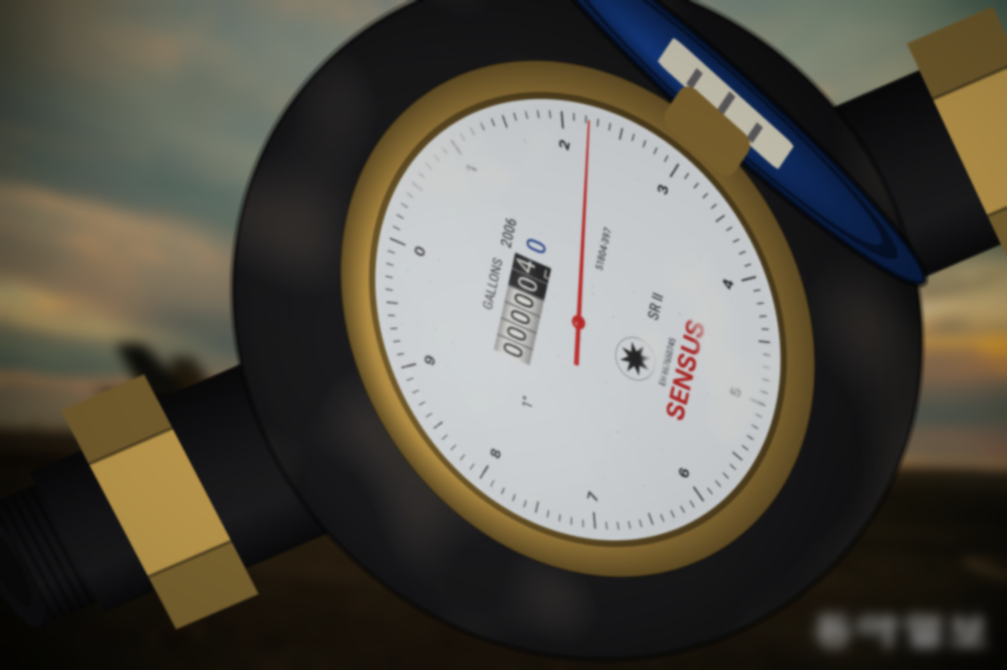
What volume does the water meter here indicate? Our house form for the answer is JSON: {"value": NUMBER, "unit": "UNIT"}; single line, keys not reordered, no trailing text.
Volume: {"value": 42.2, "unit": "gal"}
